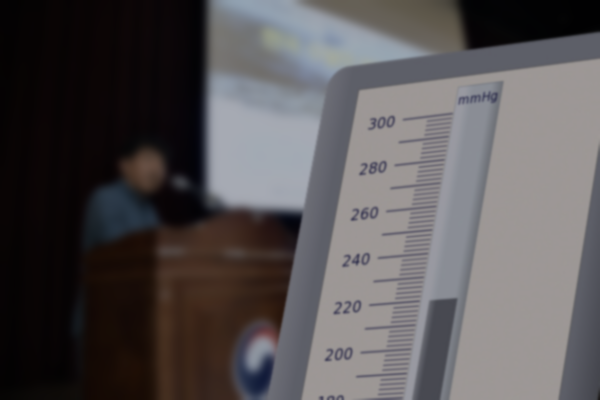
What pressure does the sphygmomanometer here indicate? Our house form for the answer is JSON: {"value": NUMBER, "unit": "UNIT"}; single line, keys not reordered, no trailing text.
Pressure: {"value": 220, "unit": "mmHg"}
